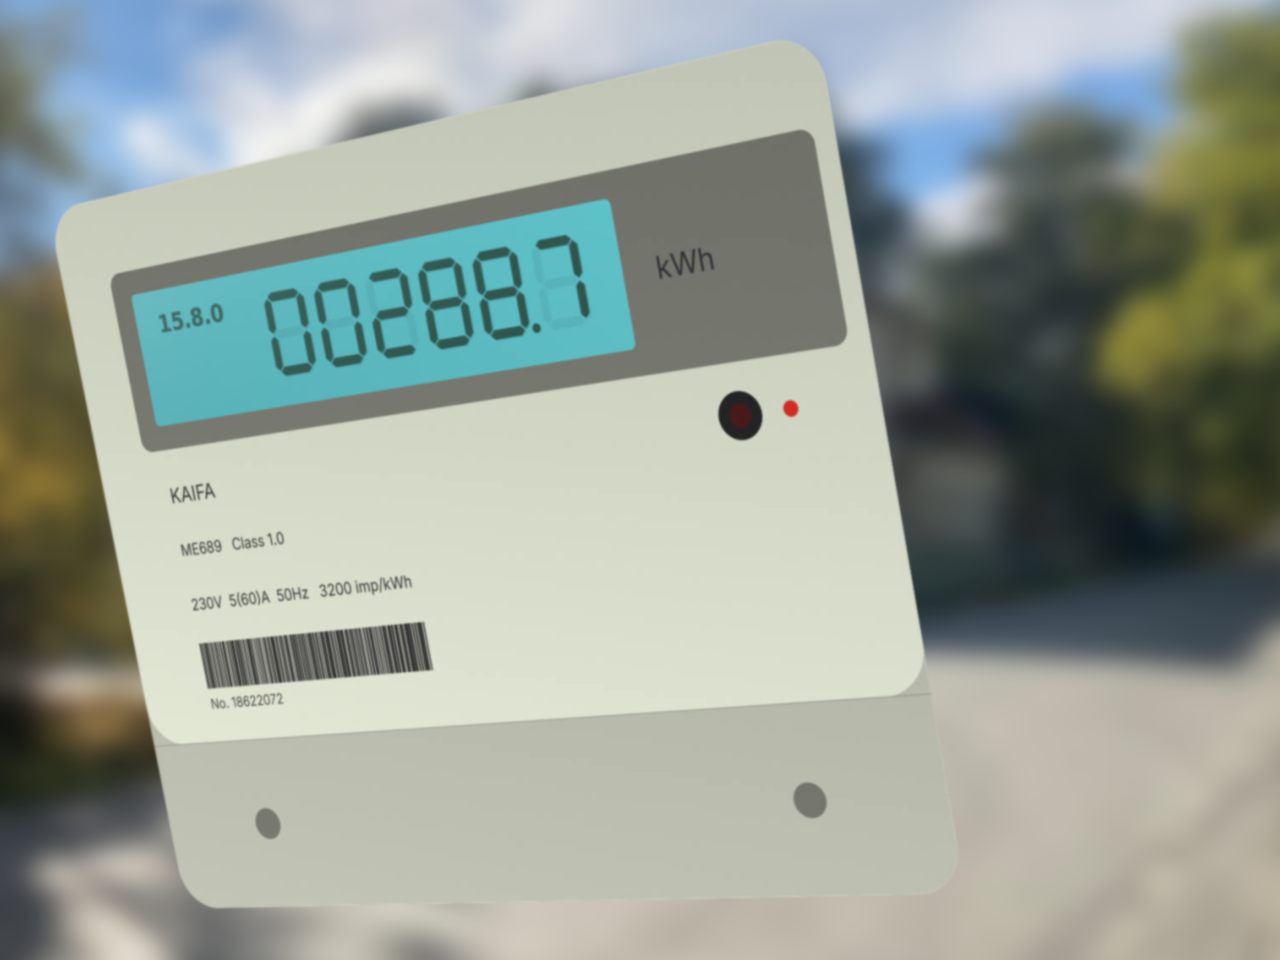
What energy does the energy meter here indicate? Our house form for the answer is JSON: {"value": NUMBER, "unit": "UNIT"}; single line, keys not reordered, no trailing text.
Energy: {"value": 288.7, "unit": "kWh"}
